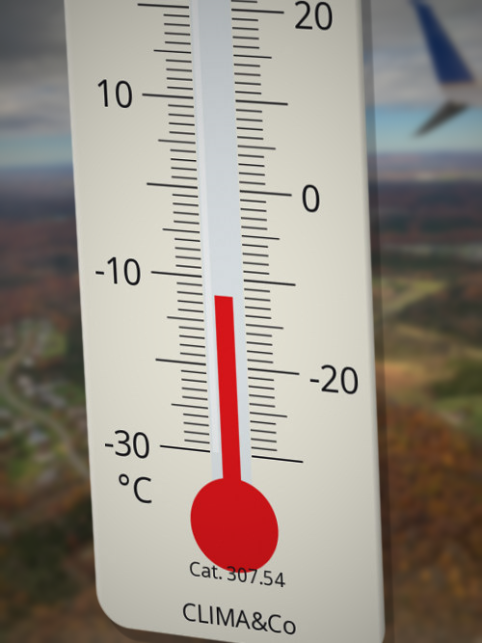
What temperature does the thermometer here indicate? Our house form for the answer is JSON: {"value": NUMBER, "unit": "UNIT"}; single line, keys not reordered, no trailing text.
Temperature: {"value": -12, "unit": "°C"}
